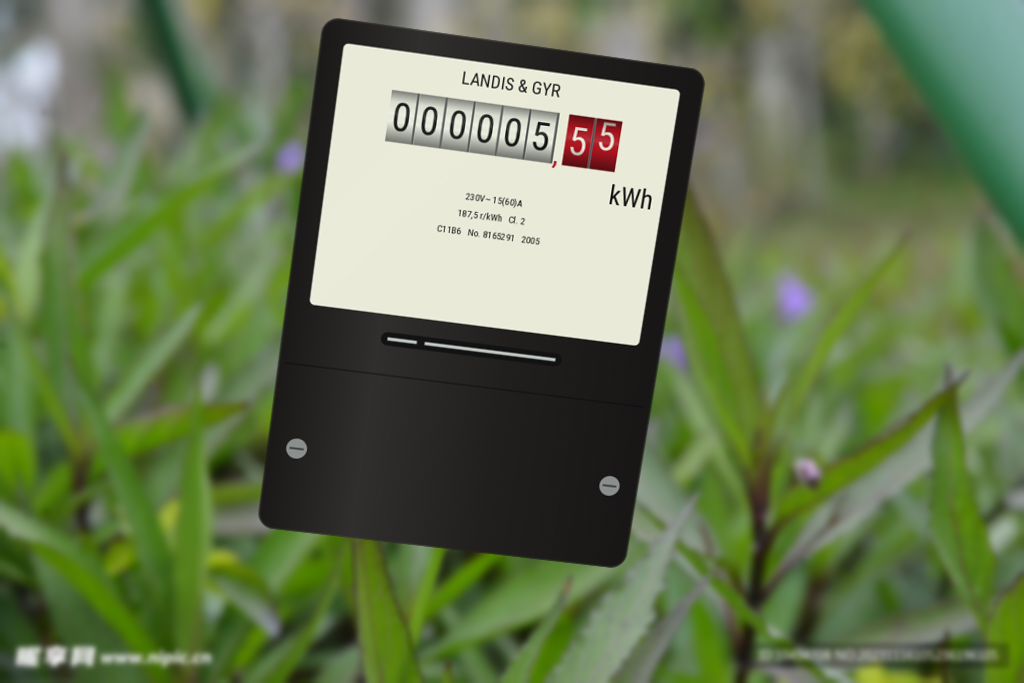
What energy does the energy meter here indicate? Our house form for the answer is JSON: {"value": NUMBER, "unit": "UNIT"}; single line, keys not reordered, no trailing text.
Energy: {"value": 5.55, "unit": "kWh"}
